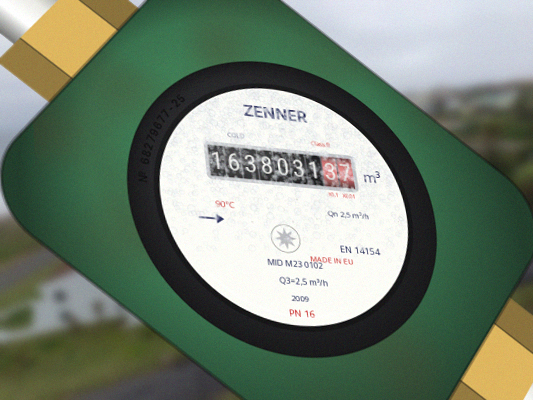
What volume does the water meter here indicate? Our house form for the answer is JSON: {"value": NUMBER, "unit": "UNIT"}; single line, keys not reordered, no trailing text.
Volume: {"value": 1638031.37, "unit": "m³"}
